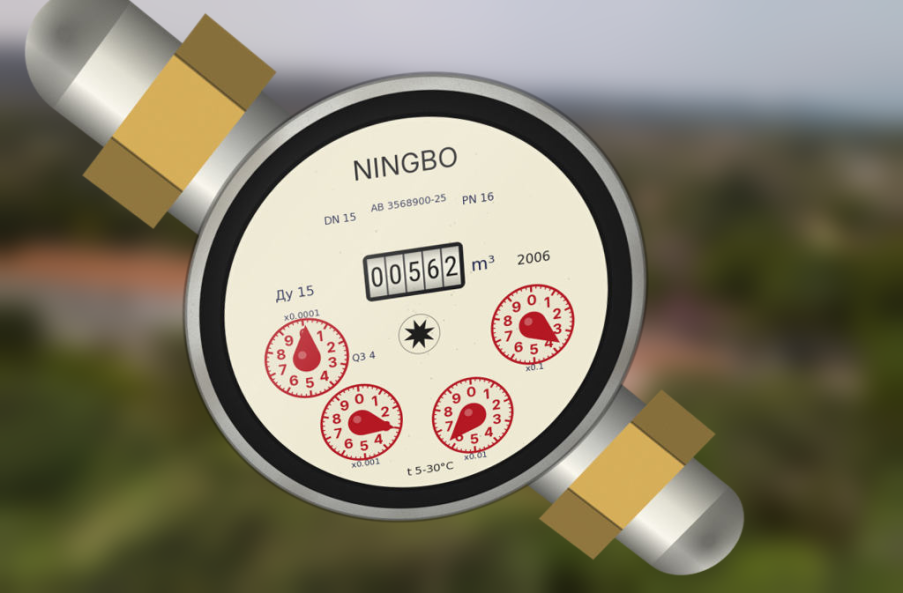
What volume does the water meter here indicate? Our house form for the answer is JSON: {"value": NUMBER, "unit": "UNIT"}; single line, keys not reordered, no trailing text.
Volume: {"value": 562.3630, "unit": "m³"}
